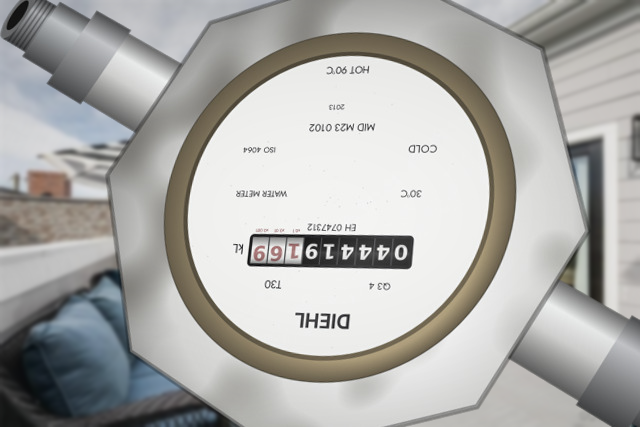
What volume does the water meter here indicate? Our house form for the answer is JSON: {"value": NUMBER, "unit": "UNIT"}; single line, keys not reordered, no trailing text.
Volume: {"value": 44419.169, "unit": "kL"}
